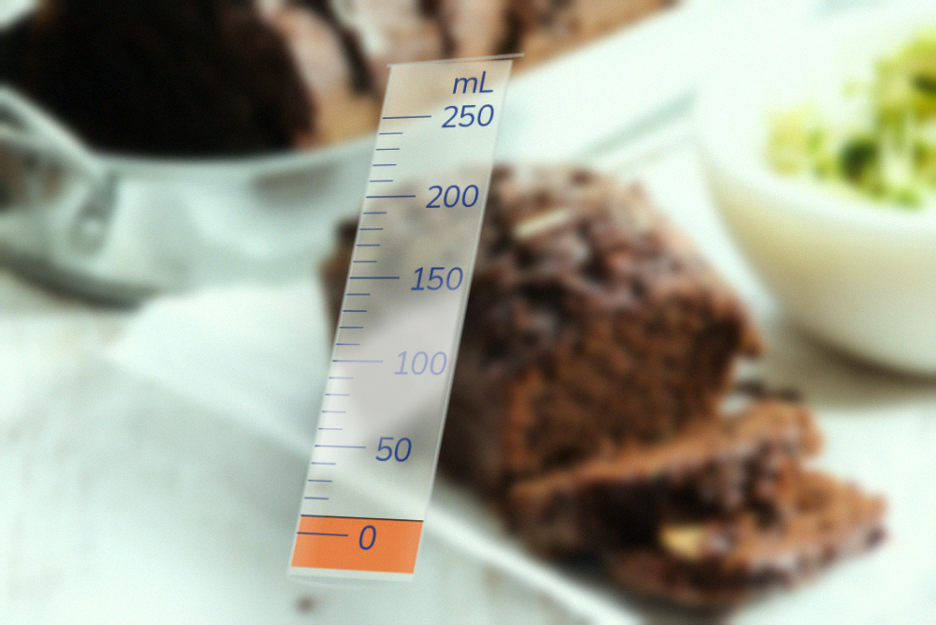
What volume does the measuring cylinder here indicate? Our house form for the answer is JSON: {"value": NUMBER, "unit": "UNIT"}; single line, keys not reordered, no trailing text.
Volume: {"value": 10, "unit": "mL"}
